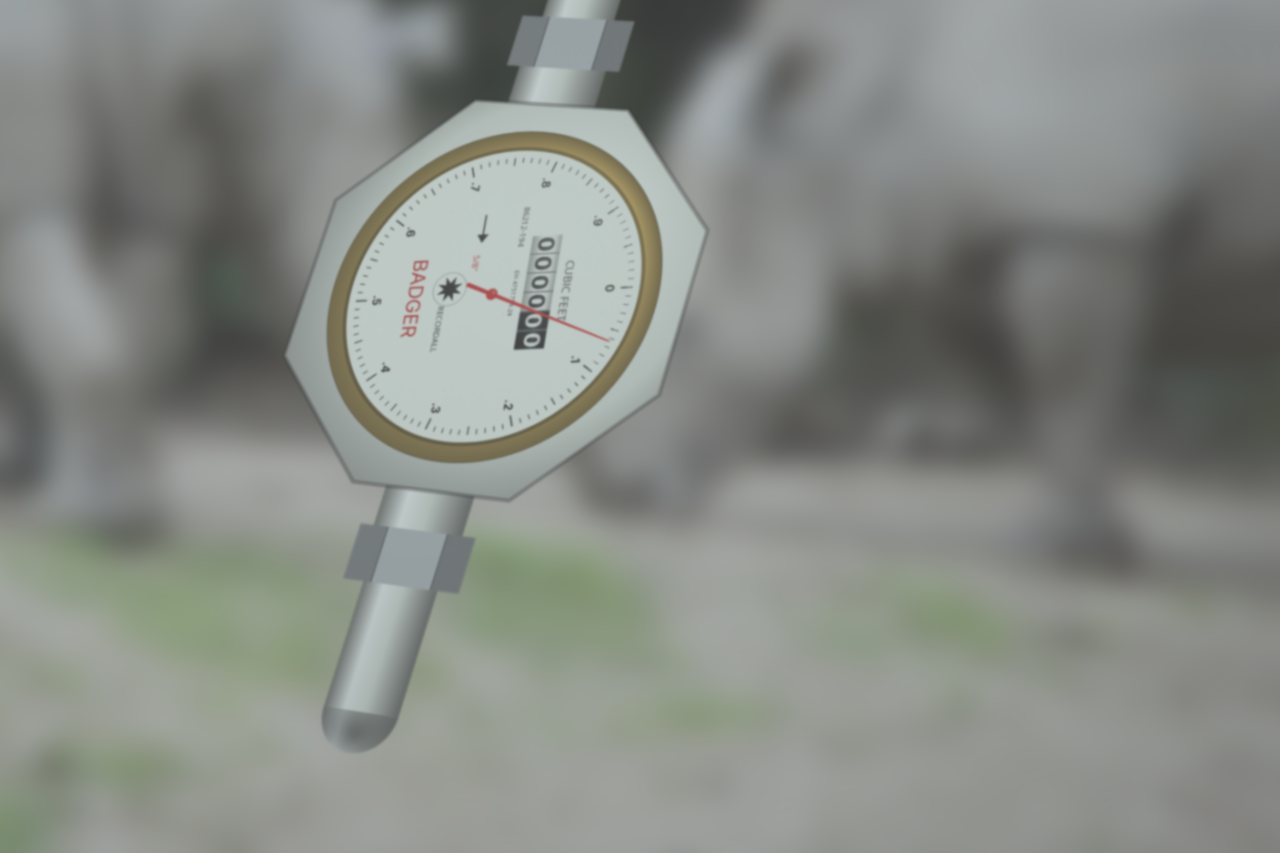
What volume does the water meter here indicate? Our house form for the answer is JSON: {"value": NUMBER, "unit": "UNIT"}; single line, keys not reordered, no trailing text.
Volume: {"value": 0.06, "unit": "ft³"}
